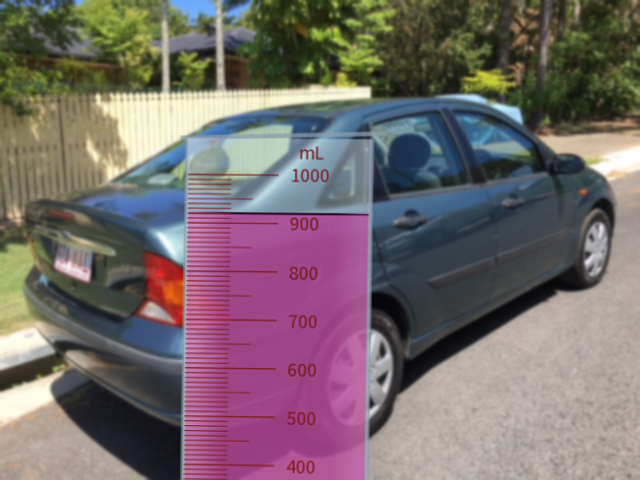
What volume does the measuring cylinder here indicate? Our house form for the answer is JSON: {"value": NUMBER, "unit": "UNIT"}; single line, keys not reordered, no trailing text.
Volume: {"value": 920, "unit": "mL"}
